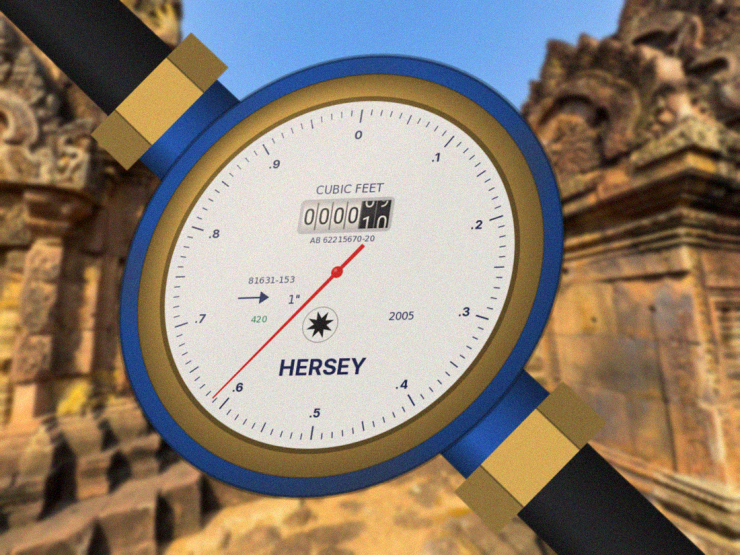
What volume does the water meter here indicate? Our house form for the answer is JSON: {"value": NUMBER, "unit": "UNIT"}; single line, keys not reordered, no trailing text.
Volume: {"value": 9.61, "unit": "ft³"}
